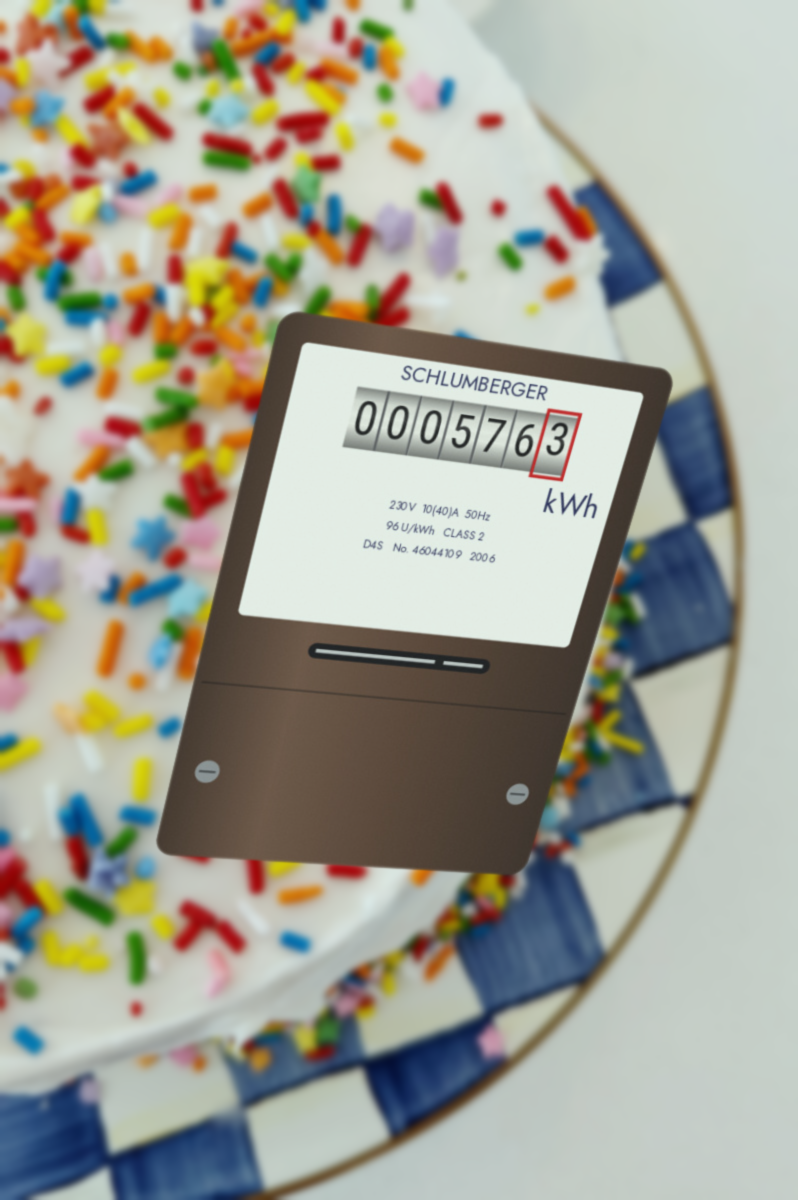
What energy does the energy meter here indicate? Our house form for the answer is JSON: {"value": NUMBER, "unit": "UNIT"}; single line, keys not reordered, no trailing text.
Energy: {"value": 576.3, "unit": "kWh"}
